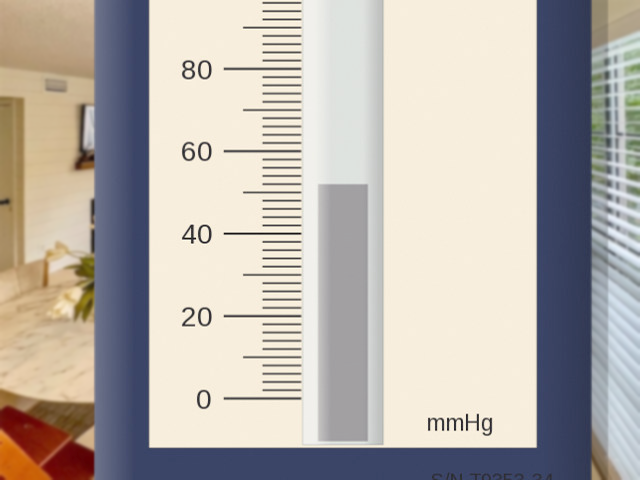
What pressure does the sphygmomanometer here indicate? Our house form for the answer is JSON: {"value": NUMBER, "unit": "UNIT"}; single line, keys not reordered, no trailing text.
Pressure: {"value": 52, "unit": "mmHg"}
